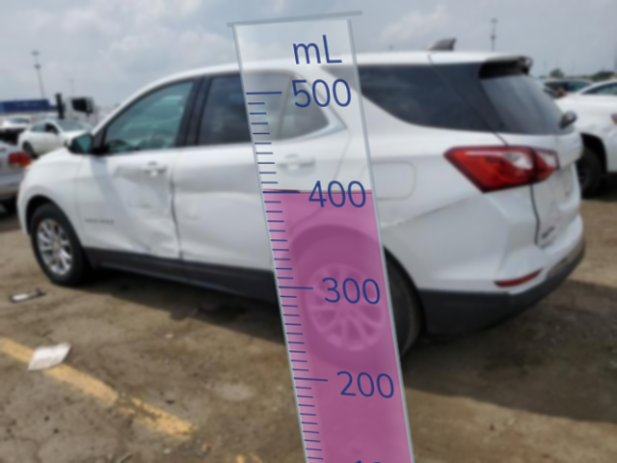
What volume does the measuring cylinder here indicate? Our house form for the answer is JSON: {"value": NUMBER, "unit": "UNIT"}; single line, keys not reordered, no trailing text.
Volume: {"value": 400, "unit": "mL"}
